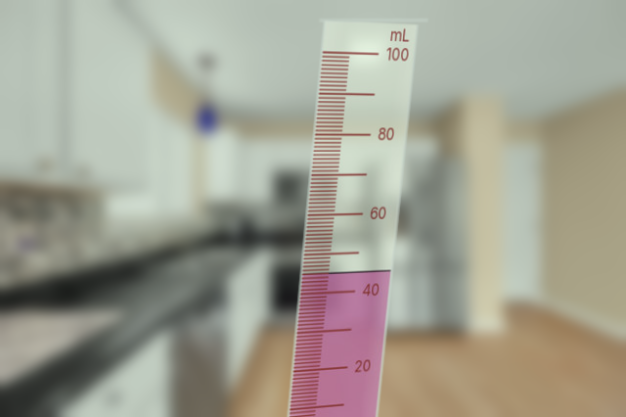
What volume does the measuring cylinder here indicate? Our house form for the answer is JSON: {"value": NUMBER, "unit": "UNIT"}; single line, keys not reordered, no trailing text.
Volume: {"value": 45, "unit": "mL"}
